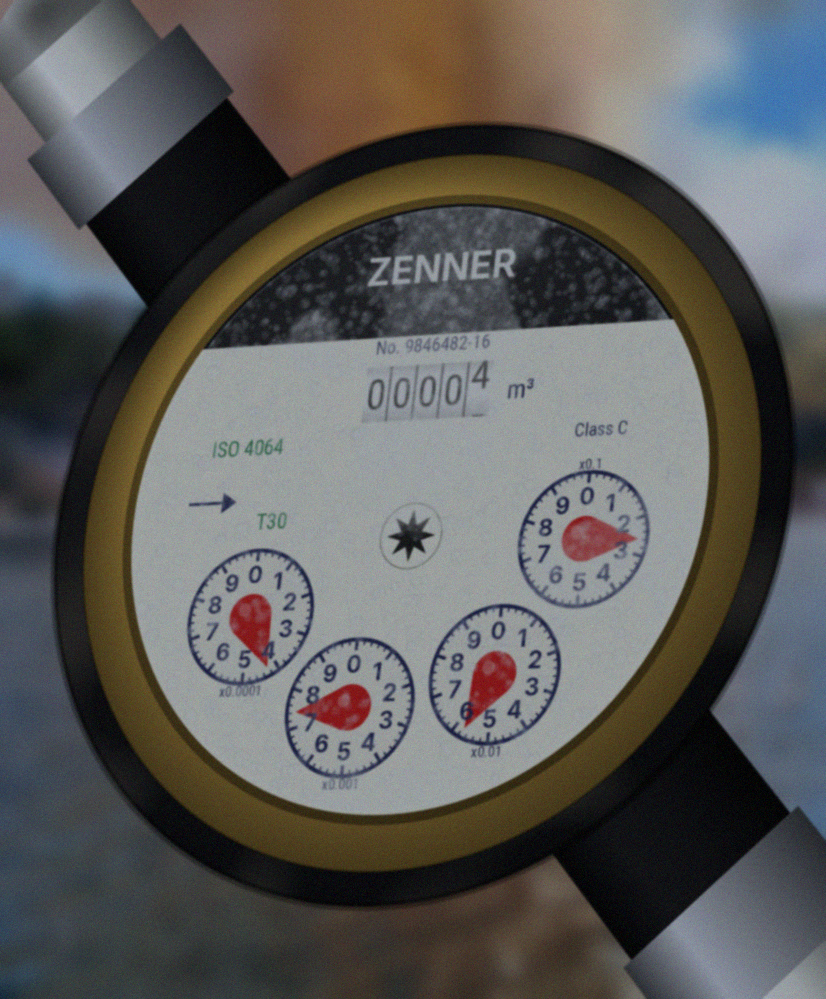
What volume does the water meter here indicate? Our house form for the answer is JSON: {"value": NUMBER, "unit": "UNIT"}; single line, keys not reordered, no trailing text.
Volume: {"value": 4.2574, "unit": "m³"}
